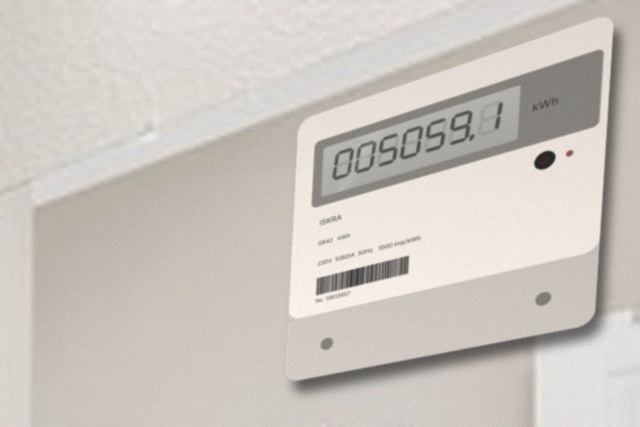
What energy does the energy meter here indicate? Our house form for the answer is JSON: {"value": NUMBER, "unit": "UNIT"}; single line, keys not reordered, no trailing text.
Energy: {"value": 5059.1, "unit": "kWh"}
